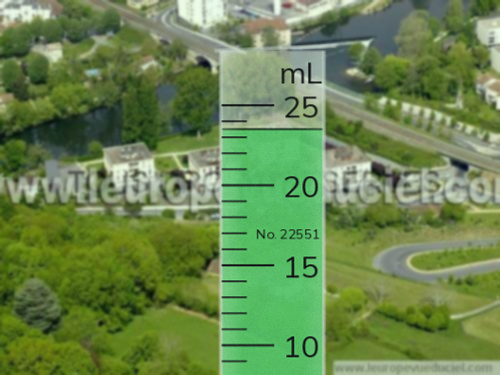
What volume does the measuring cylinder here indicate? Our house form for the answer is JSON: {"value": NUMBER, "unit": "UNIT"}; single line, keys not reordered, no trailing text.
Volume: {"value": 23.5, "unit": "mL"}
